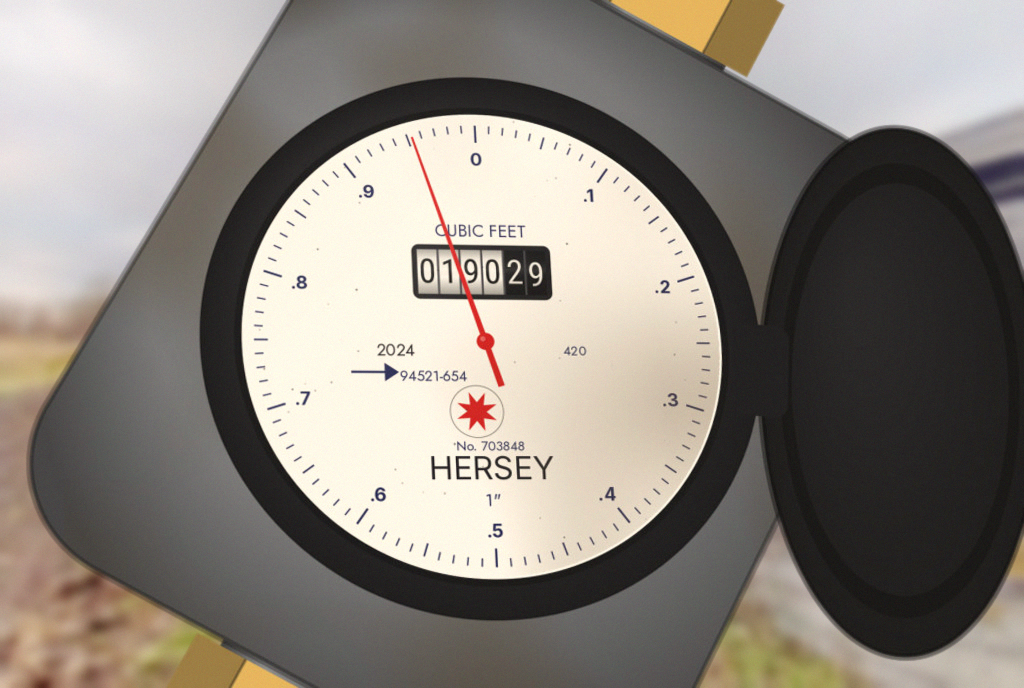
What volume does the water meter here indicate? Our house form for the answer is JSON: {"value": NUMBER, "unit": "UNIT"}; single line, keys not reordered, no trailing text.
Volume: {"value": 19028.95, "unit": "ft³"}
